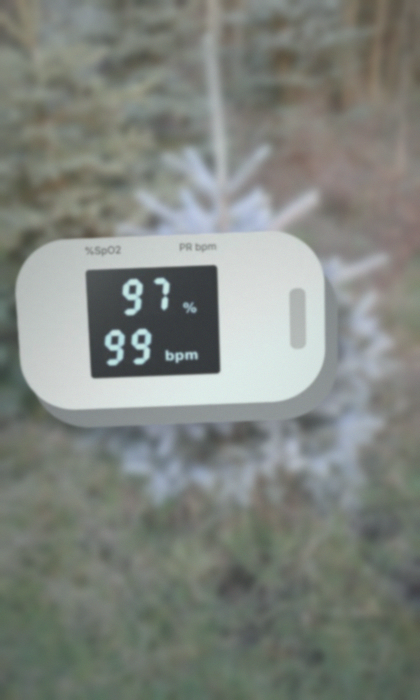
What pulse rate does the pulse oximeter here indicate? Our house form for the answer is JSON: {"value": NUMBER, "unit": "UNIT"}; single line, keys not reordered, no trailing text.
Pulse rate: {"value": 99, "unit": "bpm"}
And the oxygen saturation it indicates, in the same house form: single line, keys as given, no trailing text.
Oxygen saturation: {"value": 97, "unit": "%"}
